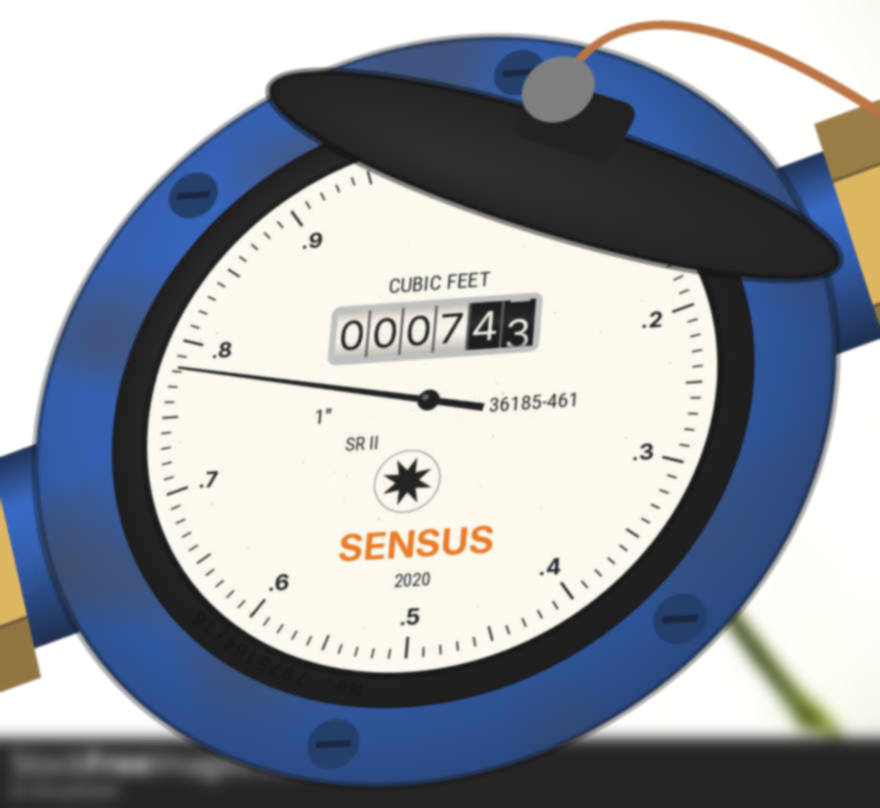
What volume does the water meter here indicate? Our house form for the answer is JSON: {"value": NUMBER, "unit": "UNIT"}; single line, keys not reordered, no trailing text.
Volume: {"value": 742.78, "unit": "ft³"}
